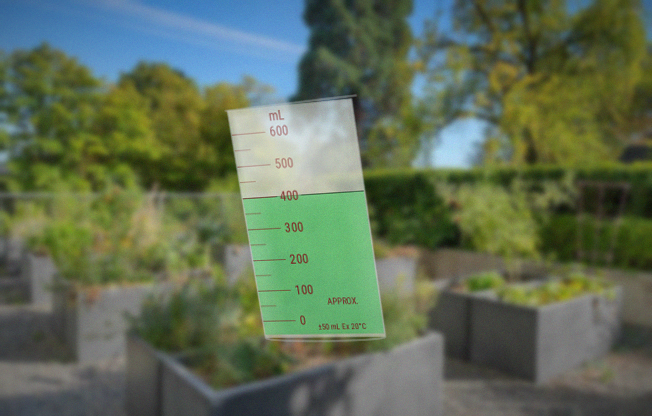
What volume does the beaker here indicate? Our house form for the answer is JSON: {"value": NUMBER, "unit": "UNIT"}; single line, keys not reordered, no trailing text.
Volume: {"value": 400, "unit": "mL"}
